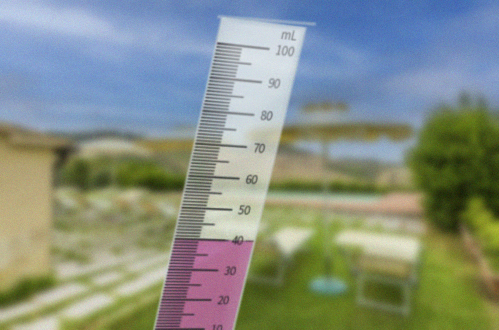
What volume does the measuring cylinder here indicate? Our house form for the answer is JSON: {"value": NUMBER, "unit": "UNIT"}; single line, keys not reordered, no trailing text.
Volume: {"value": 40, "unit": "mL"}
